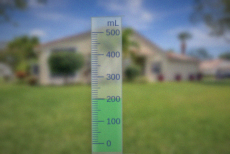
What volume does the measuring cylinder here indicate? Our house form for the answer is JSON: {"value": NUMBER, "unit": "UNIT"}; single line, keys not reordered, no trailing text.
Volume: {"value": 200, "unit": "mL"}
